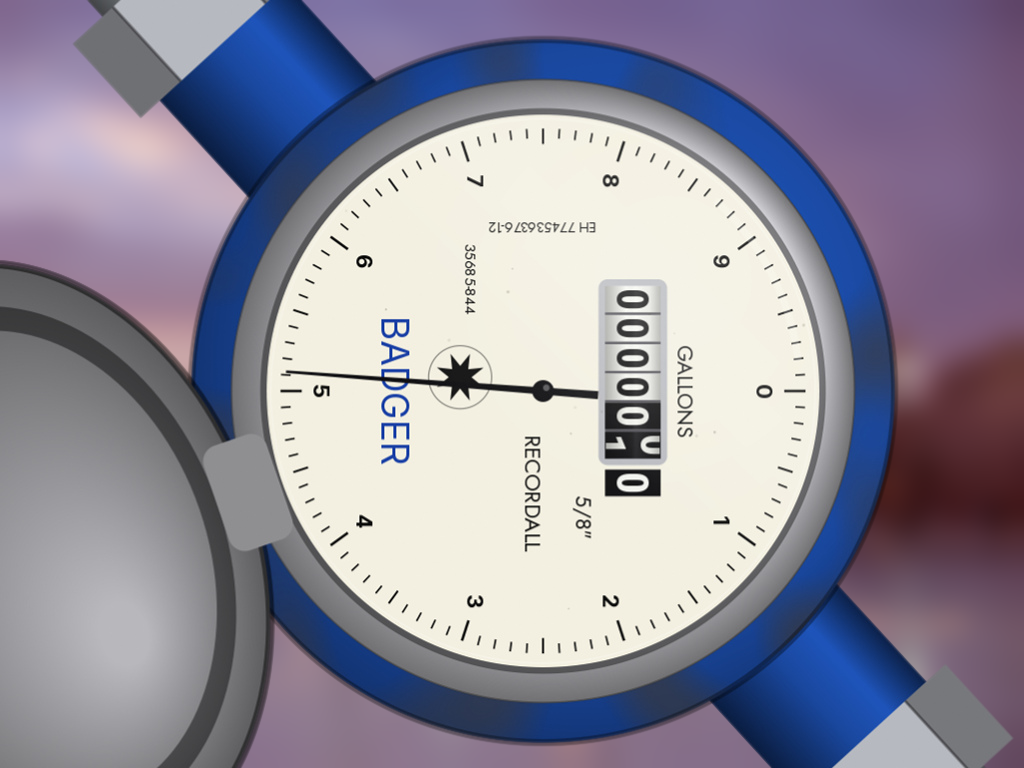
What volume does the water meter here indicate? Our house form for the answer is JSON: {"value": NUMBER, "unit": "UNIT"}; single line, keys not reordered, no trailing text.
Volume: {"value": 5.1, "unit": "gal"}
